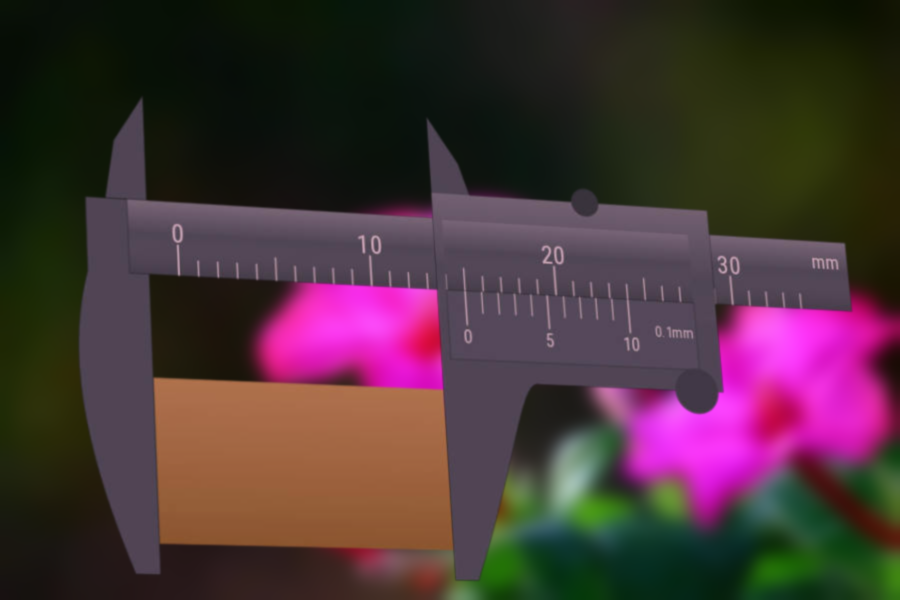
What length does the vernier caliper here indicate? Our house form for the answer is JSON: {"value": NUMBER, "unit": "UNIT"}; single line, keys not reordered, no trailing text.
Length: {"value": 15.0, "unit": "mm"}
